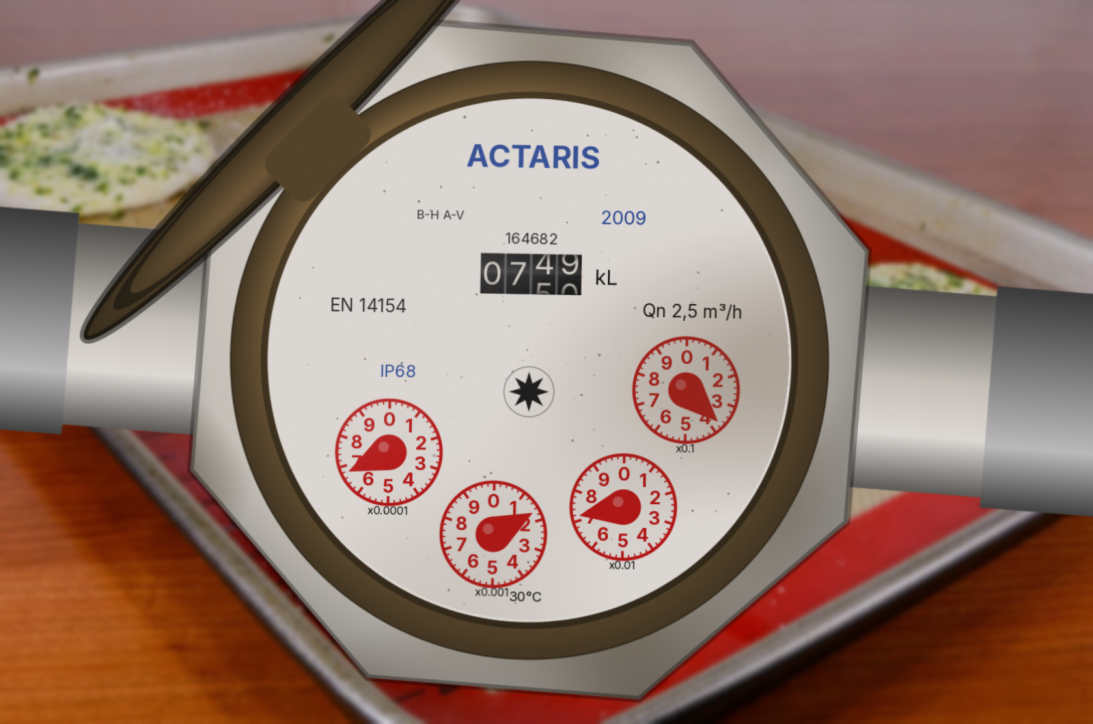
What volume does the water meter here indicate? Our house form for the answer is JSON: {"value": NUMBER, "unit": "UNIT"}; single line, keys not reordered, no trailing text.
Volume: {"value": 749.3716, "unit": "kL"}
